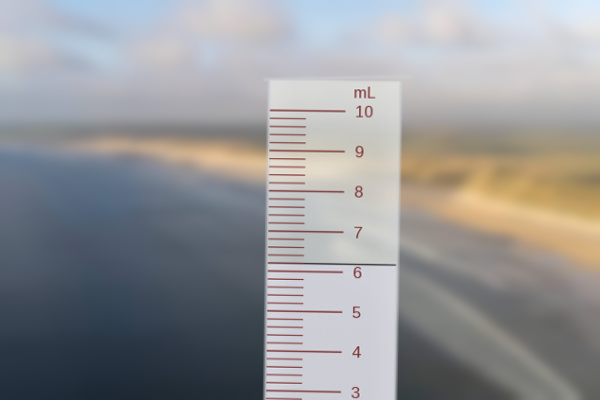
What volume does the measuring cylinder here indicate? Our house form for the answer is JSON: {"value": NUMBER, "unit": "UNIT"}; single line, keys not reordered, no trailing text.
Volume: {"value": 6.2, "unit": "mL"}
